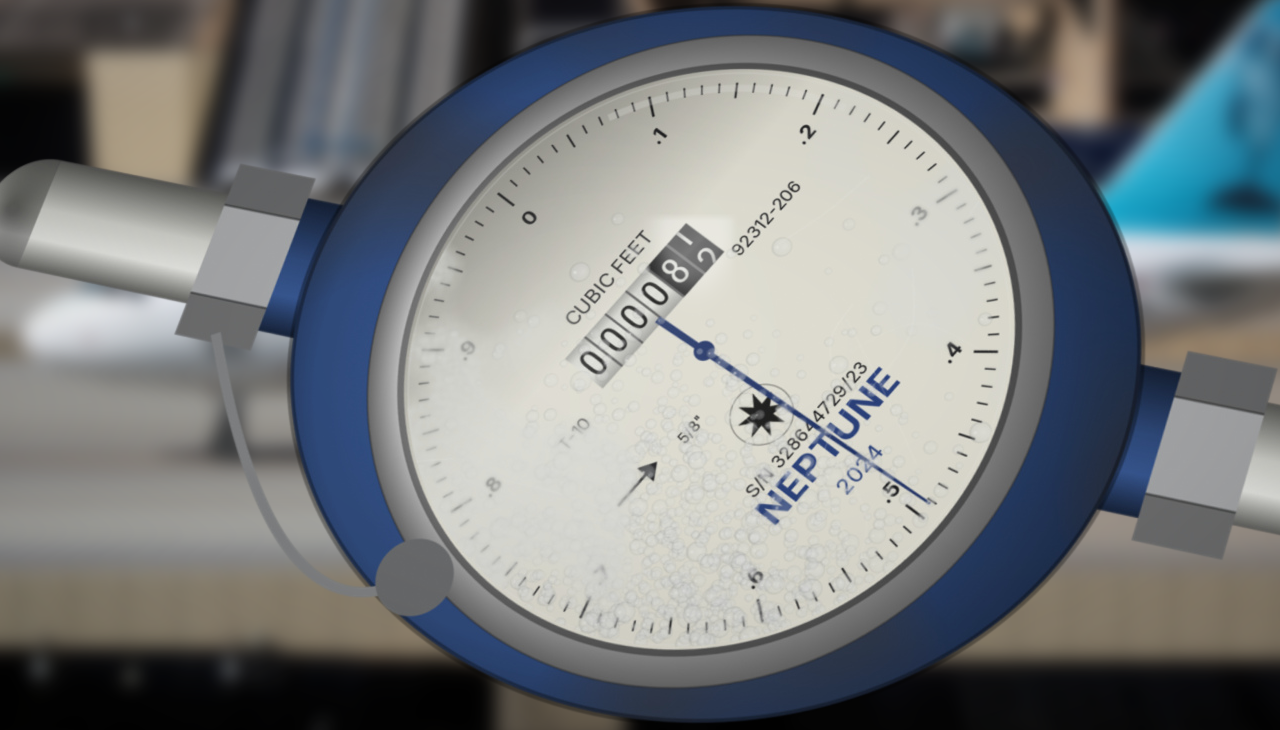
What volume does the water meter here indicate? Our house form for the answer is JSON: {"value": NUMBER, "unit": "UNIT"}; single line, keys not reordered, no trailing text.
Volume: {"value": 81.49, "unit": "ft³"}
